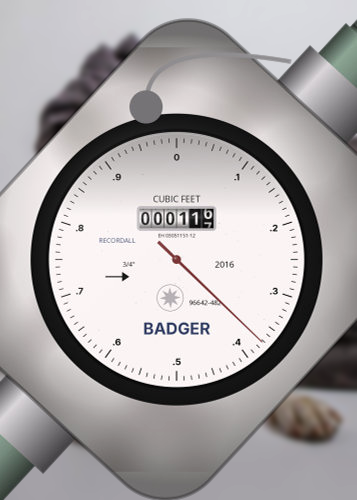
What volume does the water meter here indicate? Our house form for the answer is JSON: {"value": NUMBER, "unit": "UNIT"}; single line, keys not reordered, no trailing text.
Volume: {"value": 116.37, "unit": "ft³"}
